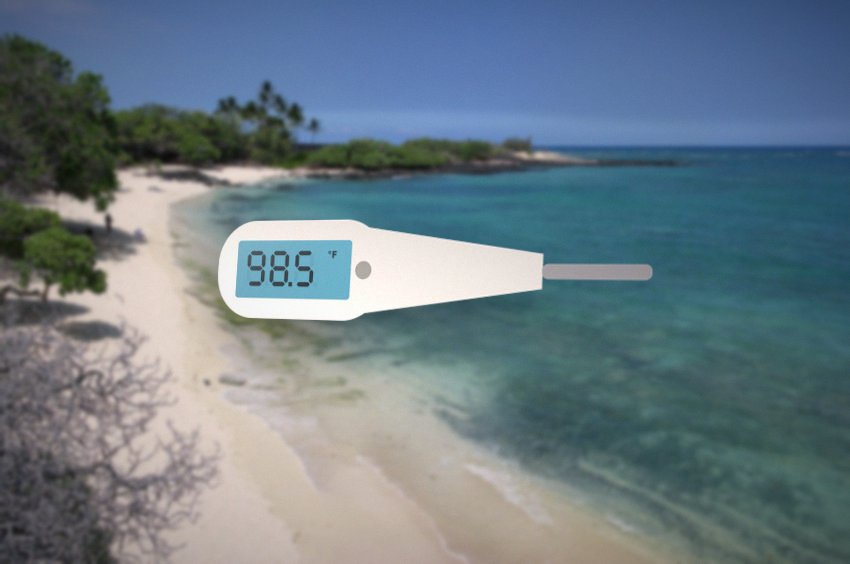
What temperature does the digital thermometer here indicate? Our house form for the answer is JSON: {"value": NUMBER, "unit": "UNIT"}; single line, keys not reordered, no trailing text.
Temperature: {"value": 98.5, "unit": "°F"}
